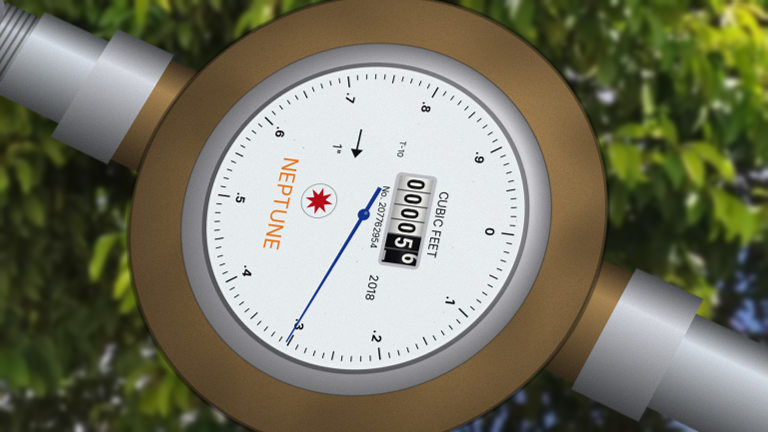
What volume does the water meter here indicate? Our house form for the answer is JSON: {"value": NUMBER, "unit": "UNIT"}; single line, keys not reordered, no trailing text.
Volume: {"value": 56.30, "unit": "ft³"}
